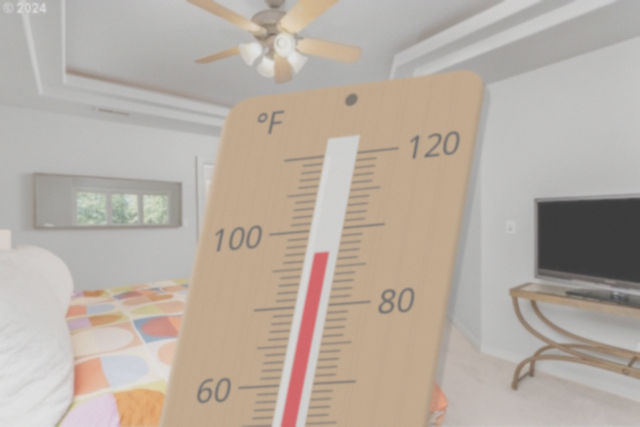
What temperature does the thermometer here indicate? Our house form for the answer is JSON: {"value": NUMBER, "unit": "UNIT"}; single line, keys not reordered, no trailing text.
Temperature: {"value": 94, "unit": "°F"}
